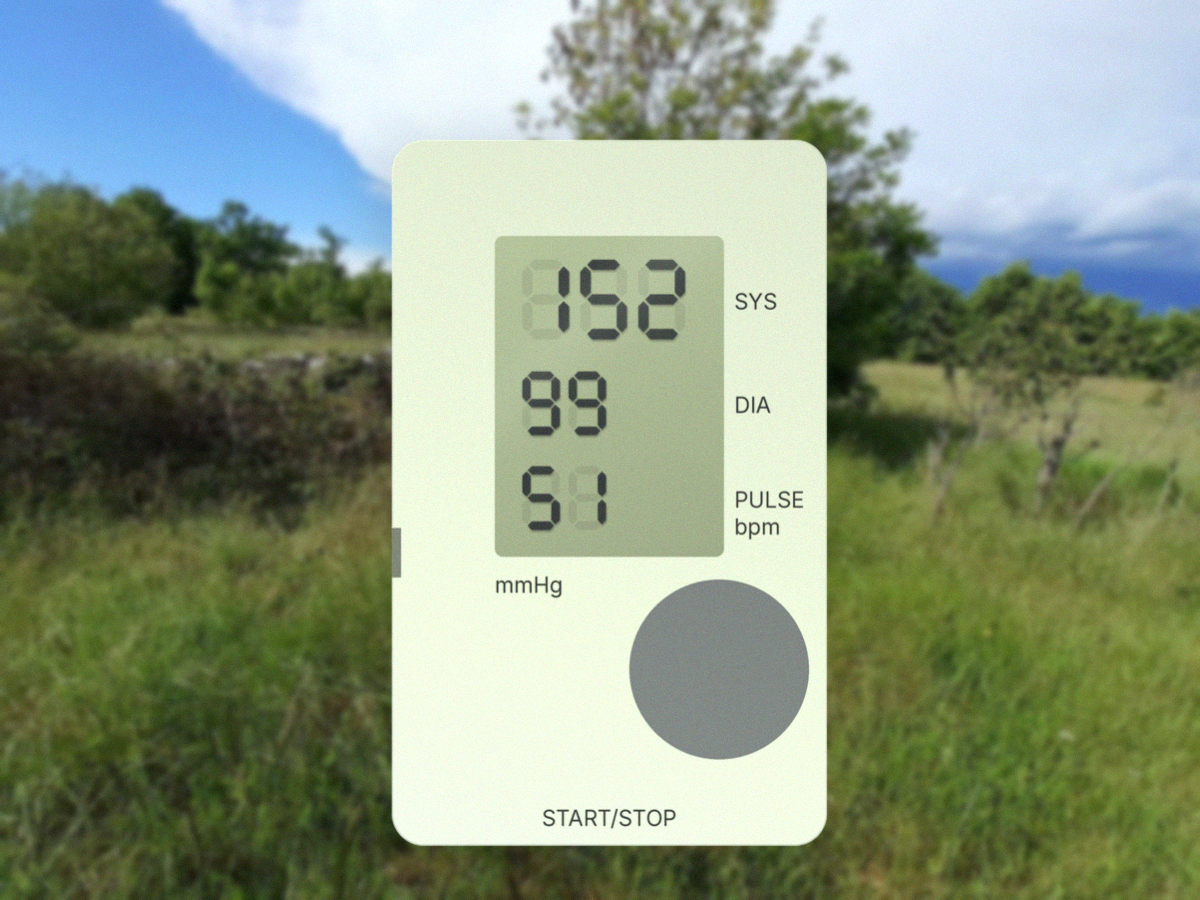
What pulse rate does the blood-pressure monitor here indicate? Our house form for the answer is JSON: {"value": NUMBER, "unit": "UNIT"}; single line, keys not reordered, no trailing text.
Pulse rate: {"value": 51, "unit": "bpm"}
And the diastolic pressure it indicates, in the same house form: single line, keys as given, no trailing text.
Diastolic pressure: {"value": 99, "unit": "mmHg"}
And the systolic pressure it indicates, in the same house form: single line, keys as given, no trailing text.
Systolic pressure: {"value": 152, "unit": "mmHg"}
